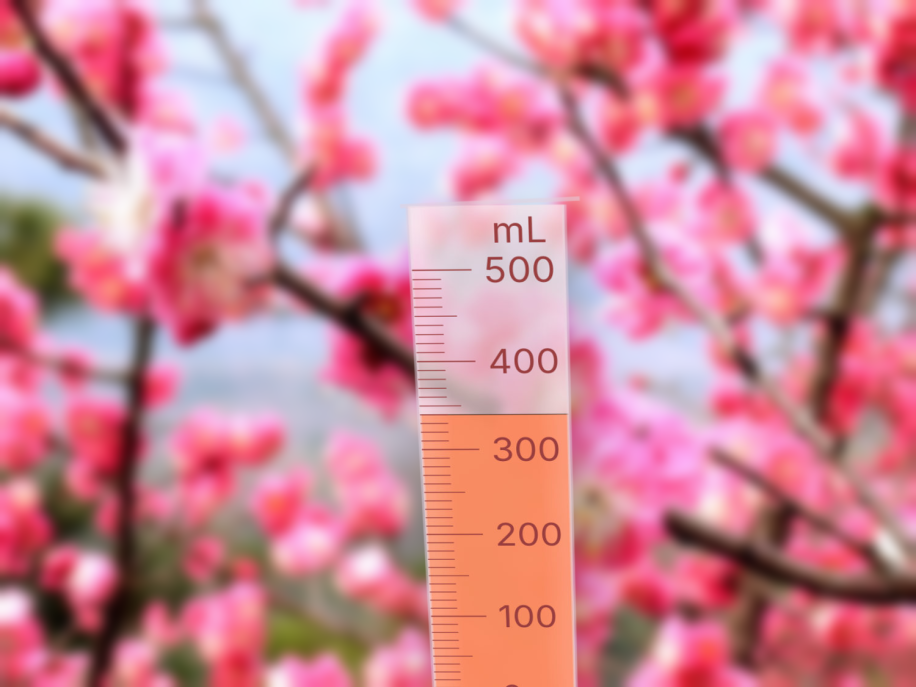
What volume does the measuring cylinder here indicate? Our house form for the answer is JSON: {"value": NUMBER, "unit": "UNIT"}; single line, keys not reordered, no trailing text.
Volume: {"value": 340, "unit": "mL"}
